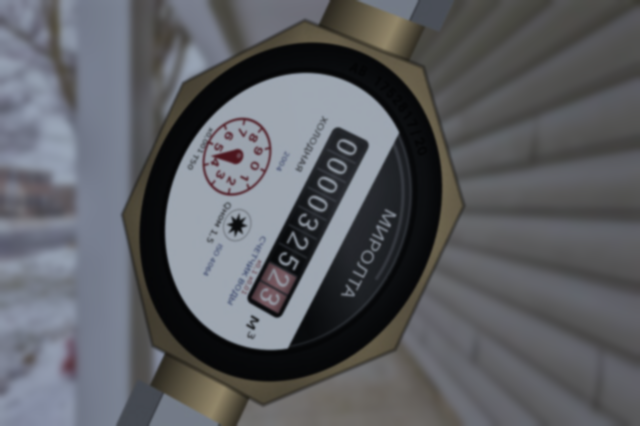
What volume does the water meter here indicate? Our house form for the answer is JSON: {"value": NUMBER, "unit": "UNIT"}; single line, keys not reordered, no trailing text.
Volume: {"value": 325.234, "unit": "m³"}
